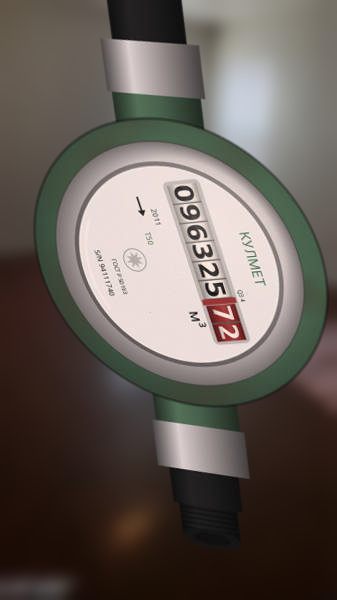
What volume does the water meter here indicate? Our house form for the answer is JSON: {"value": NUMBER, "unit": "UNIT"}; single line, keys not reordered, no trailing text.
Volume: {"value": 96325.72, "unit": "m³"}
